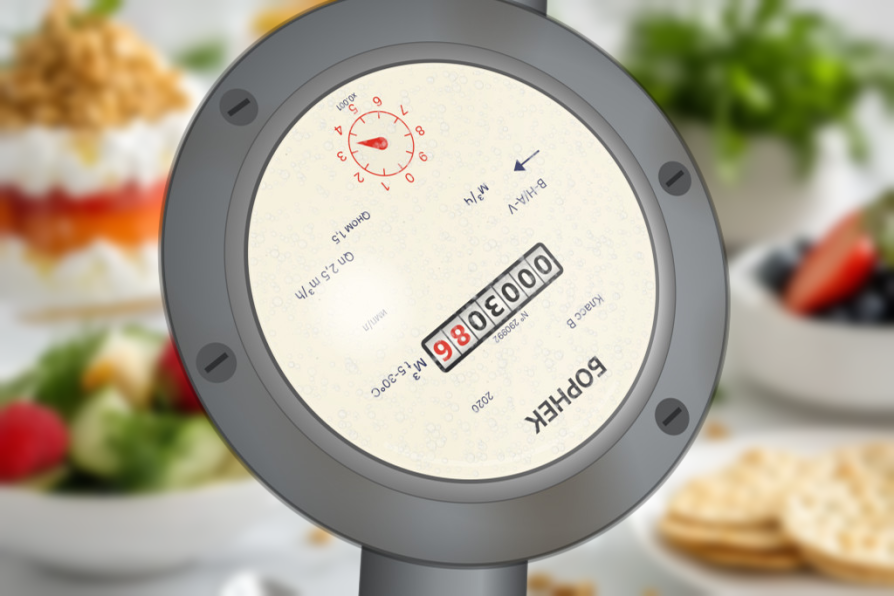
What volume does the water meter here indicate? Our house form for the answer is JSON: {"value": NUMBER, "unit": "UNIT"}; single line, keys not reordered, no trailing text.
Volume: {"value": 30.863, "unit": "m³"}
